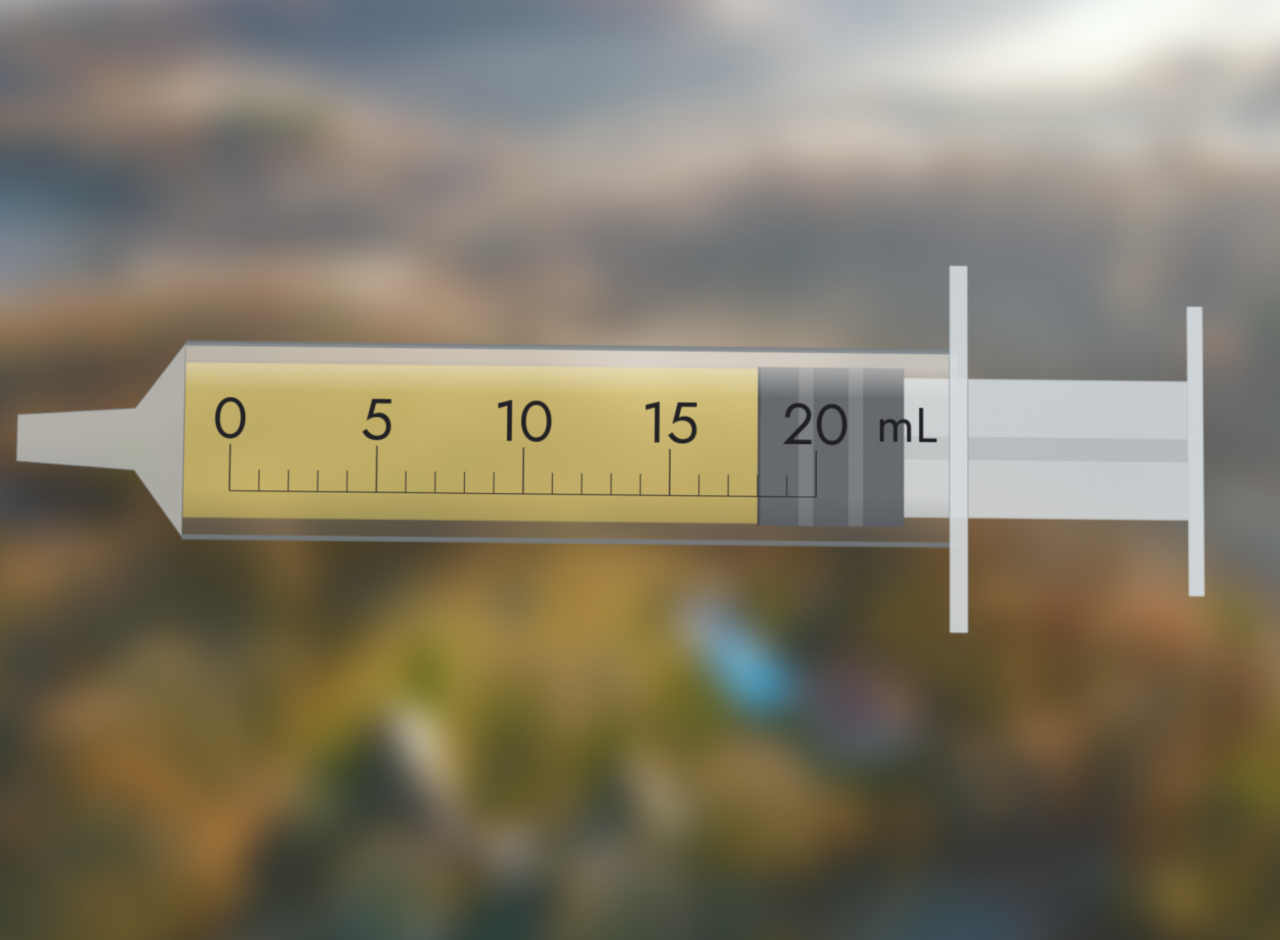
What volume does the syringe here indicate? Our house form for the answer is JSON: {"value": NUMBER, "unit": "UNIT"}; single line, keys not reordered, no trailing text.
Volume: {"value": 18, "unit": "mL"}
